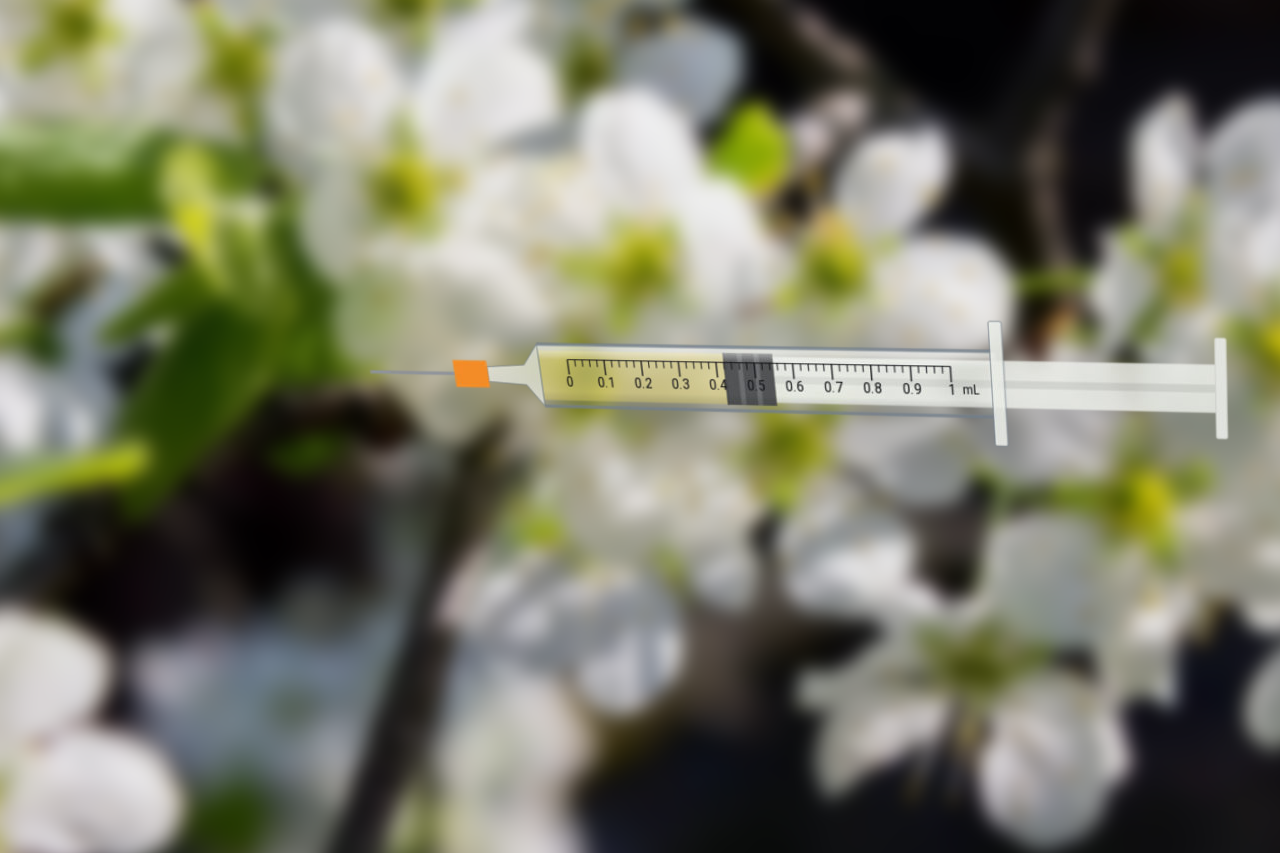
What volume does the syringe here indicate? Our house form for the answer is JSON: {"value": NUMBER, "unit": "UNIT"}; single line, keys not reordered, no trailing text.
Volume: {"value": 0.42, "unit": "mL"}
